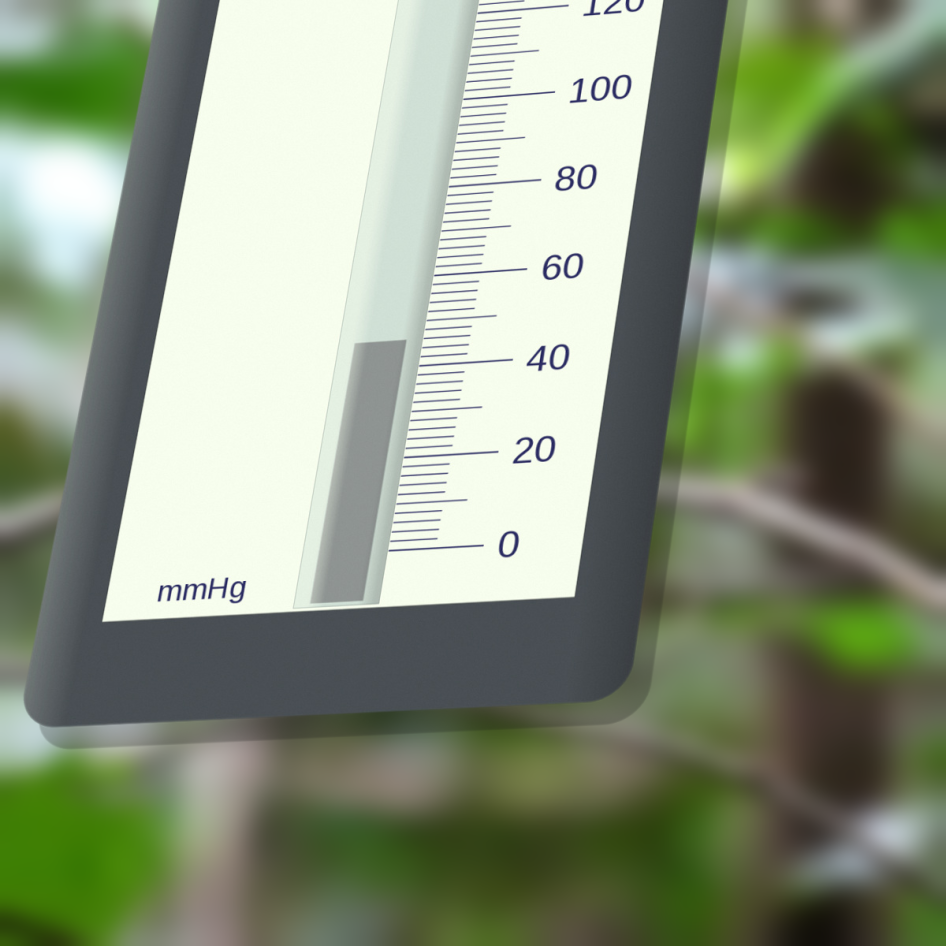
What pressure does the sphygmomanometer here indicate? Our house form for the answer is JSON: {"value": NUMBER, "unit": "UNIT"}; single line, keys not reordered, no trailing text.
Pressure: {"value": 46, "unit": "mmHg"}
